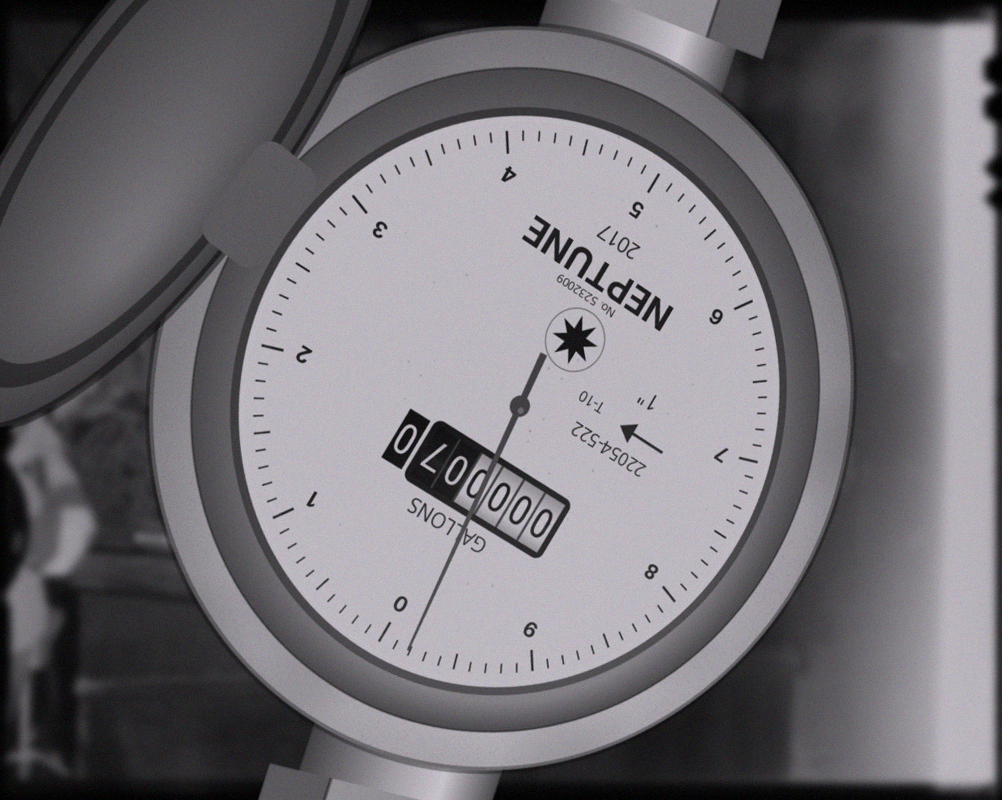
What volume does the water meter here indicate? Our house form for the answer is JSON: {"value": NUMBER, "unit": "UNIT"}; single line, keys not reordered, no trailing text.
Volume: {"value": 69.8, "unit": "gal"}
